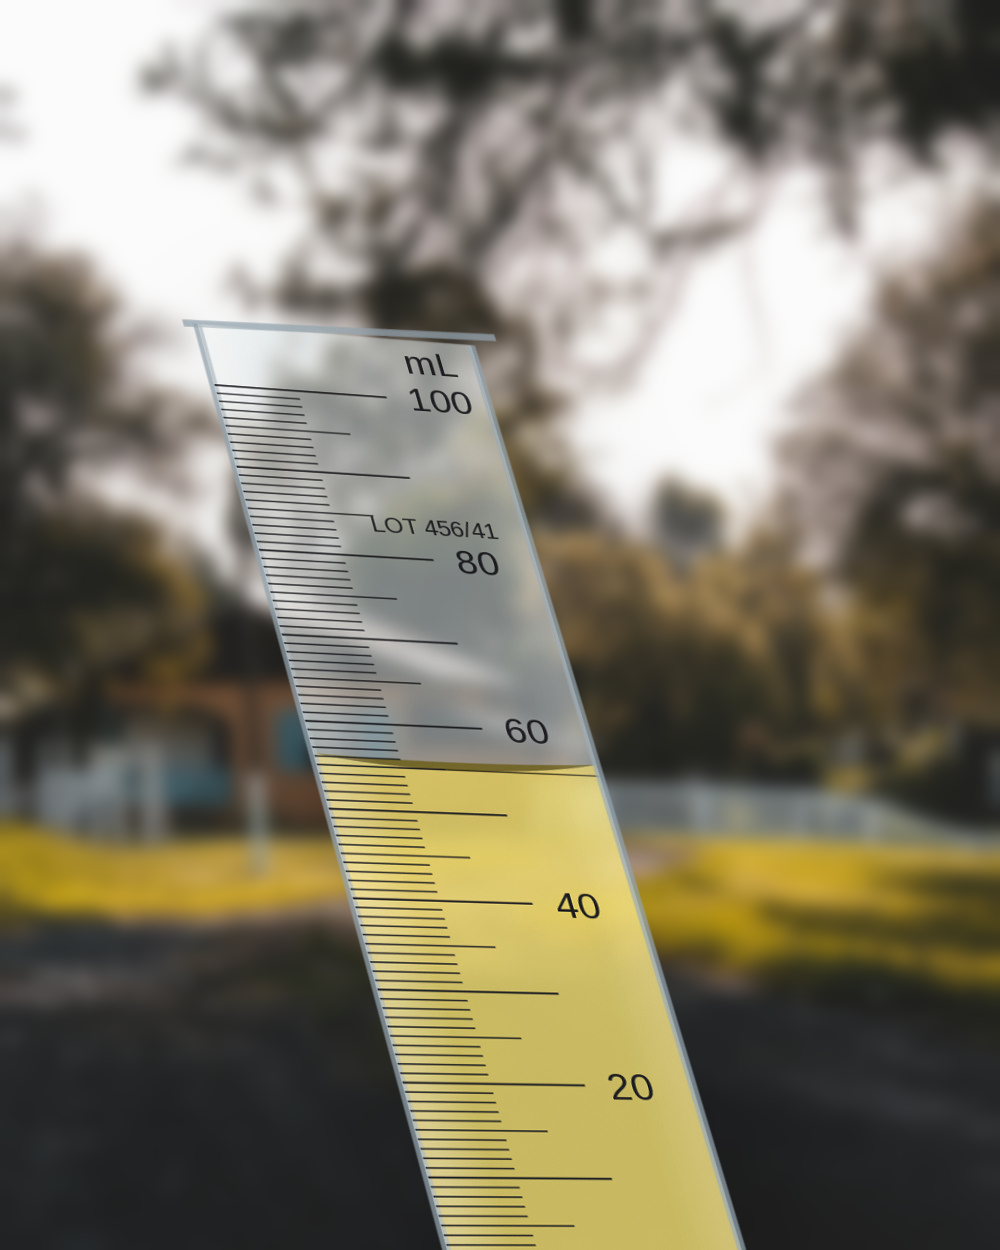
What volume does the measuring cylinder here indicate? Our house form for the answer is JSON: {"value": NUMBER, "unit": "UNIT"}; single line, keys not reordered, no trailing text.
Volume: {"value": 55, "unit": "mL"}
